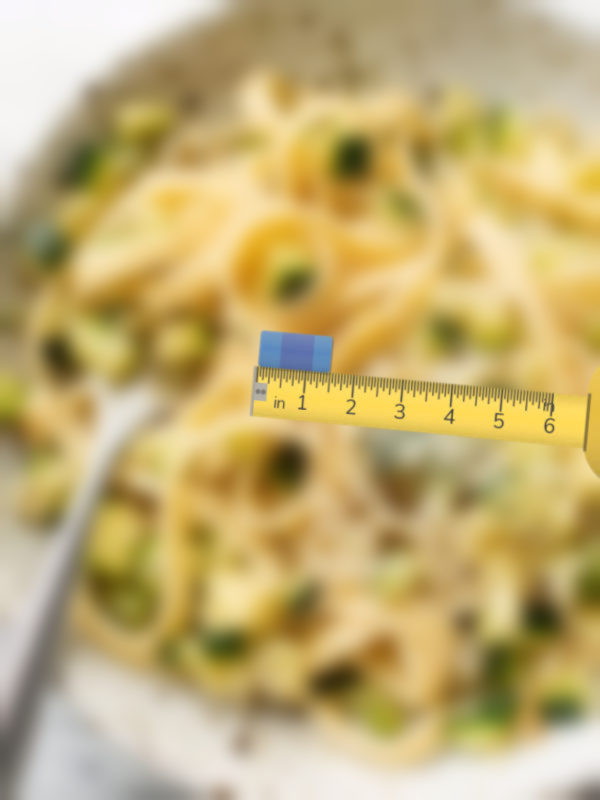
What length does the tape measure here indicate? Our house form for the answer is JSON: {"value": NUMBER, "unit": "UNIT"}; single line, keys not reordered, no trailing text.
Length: {"value": 1.5, "unit": "in"}
